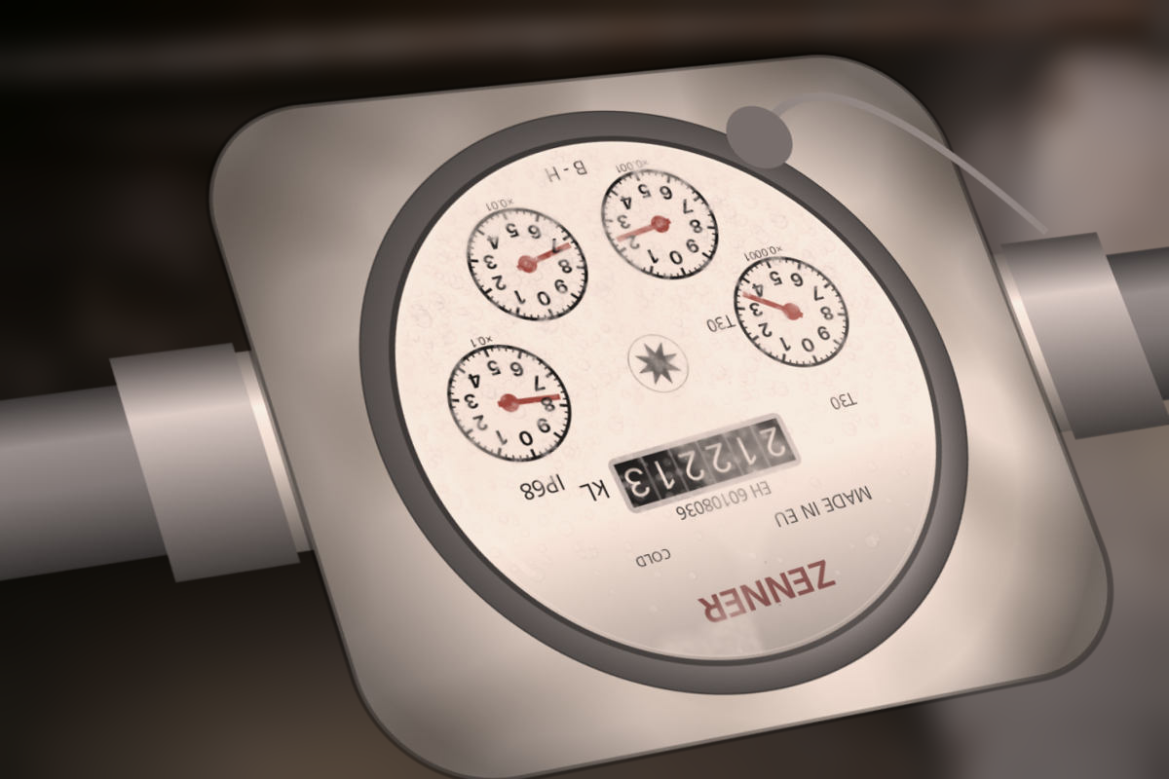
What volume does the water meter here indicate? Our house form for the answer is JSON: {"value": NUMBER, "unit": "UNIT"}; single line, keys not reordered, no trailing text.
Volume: {"value": 212213.7723, "unit": "kL"}
